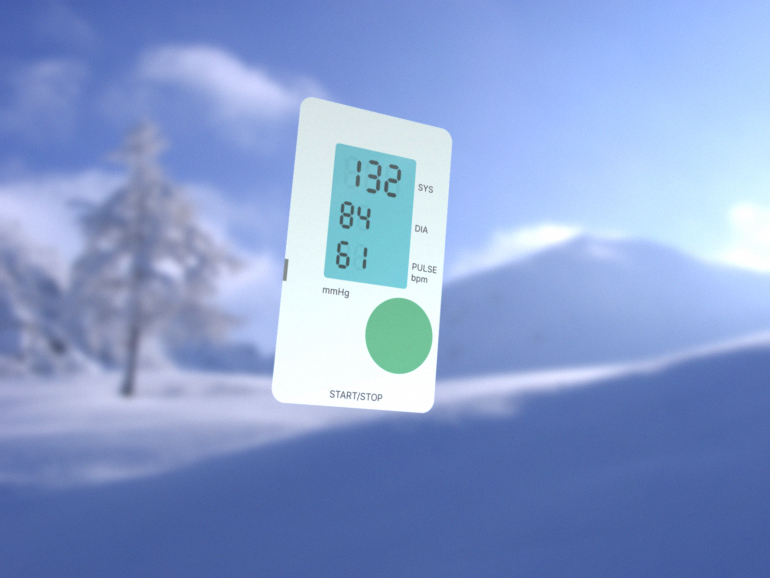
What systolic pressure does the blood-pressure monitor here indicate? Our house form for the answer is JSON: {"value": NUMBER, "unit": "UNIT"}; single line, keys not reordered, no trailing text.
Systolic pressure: {"value": 132, "unit": "mmHg"}
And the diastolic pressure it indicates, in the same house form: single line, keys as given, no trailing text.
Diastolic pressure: {"value": 84, "unit": "mmHg"}
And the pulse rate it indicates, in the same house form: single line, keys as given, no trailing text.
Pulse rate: {"value": 61, "unit": "bpm"}
